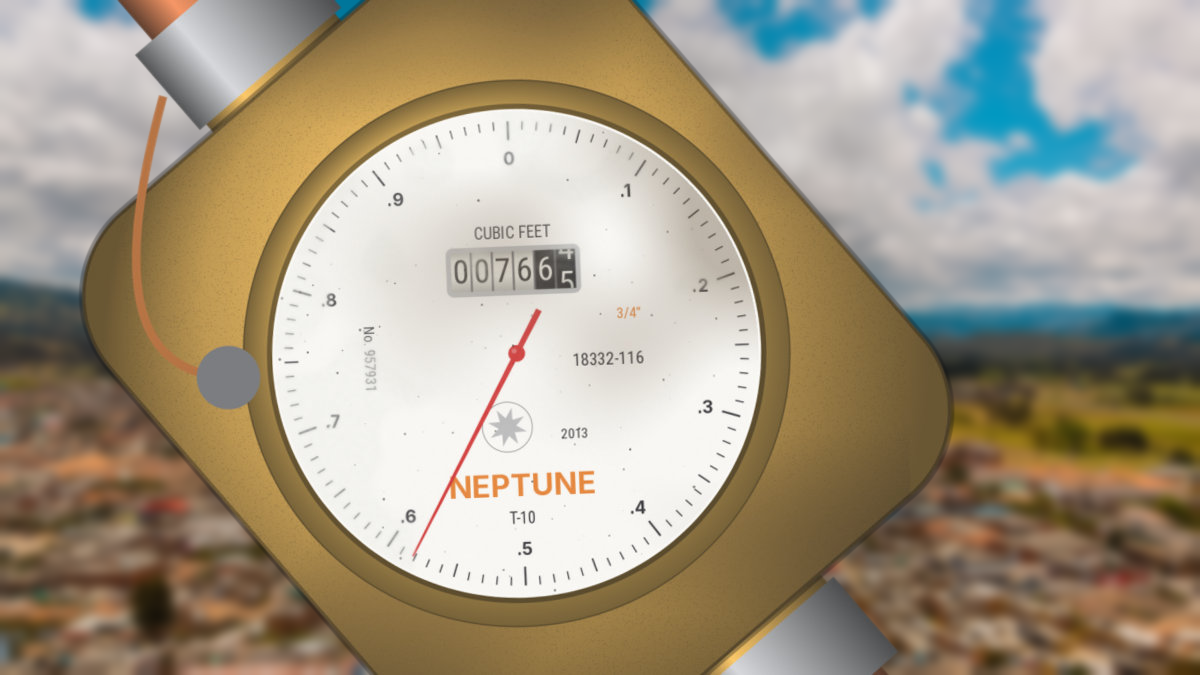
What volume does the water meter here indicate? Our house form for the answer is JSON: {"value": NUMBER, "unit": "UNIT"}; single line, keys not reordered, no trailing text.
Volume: {"value": 7664.58, "unit": "ft³"}
